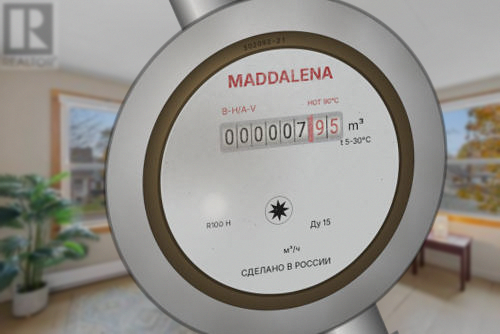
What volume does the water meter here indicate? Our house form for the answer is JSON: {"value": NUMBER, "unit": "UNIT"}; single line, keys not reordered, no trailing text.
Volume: {"value": 7.95, "unit": "m³"}
